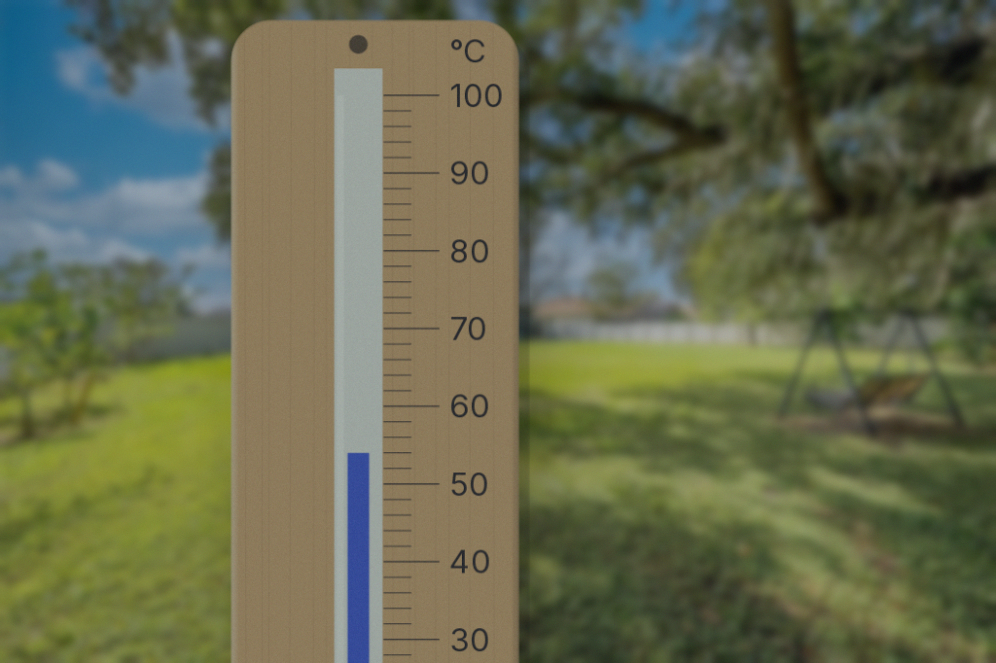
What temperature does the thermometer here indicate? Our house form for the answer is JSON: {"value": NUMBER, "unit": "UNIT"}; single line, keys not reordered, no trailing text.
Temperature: {"value": 54, "unit": "°C"}
